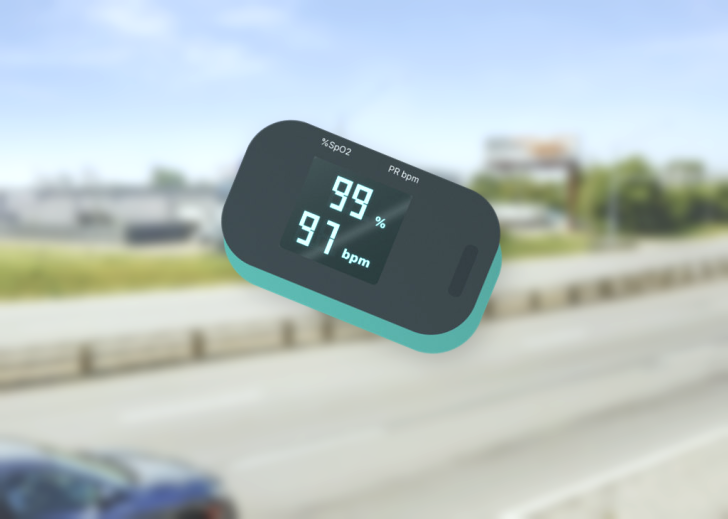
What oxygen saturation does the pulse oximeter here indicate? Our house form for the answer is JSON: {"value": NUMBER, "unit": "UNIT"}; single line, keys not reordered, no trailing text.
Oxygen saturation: {"value": 99, "unit": "%"}
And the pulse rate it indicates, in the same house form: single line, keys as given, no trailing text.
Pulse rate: {"value": 97, "unit": "bpm"}
